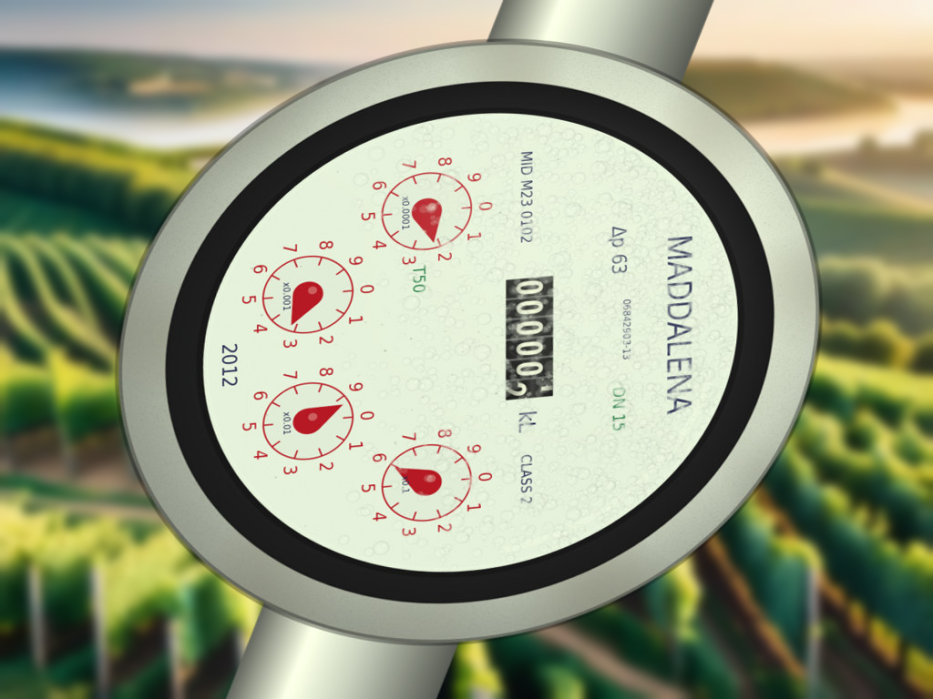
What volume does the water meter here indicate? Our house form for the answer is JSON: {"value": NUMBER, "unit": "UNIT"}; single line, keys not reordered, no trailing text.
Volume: {"value": 1.5932, "unit": "kL"}
